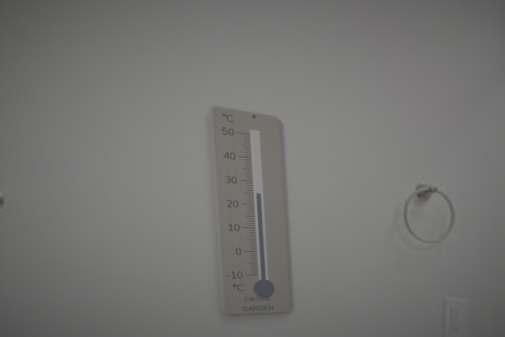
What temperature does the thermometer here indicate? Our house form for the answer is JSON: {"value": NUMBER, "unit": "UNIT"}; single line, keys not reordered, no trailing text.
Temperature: {"value": 25, "unit": "°C"}
